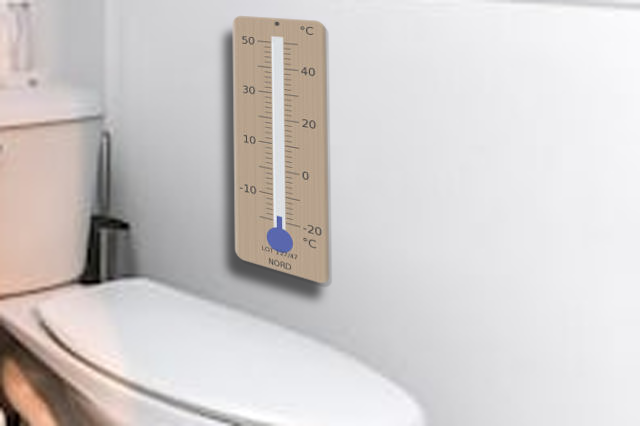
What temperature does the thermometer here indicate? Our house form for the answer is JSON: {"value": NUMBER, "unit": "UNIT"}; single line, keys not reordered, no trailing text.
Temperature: {"value": -18, "unit": "°C"}
